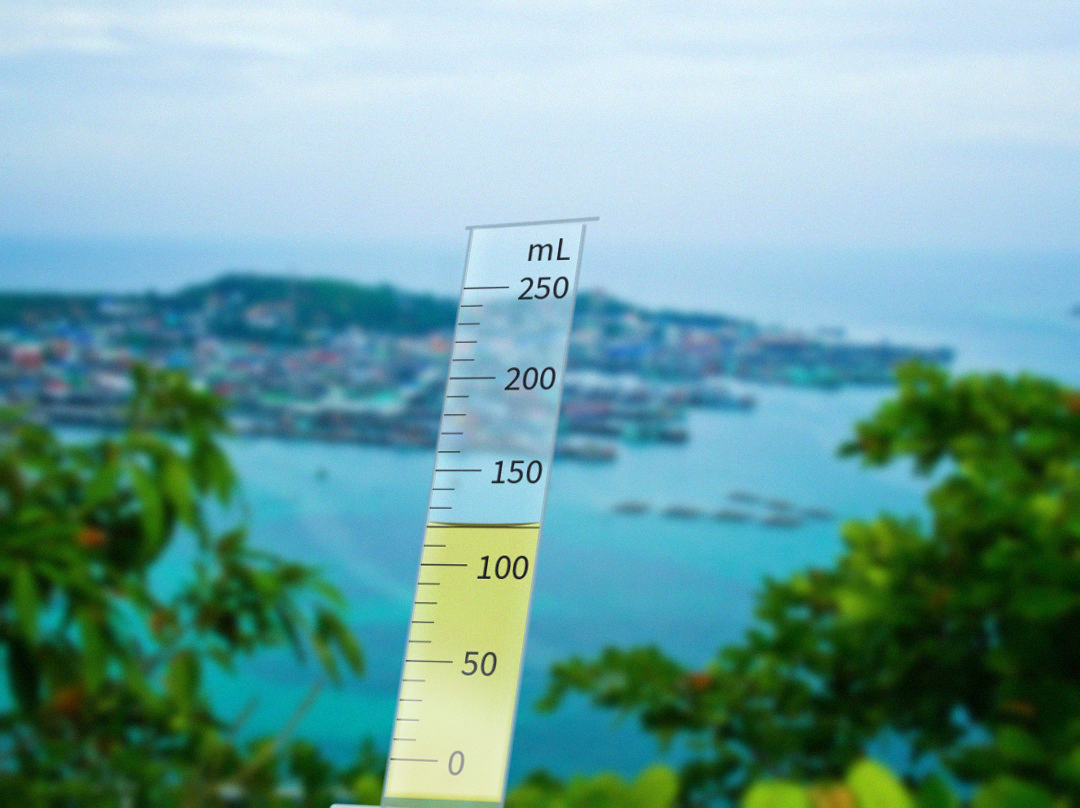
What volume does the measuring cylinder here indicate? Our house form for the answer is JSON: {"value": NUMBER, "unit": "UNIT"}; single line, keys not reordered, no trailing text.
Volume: {"value": 120, "unit": "mL"}
